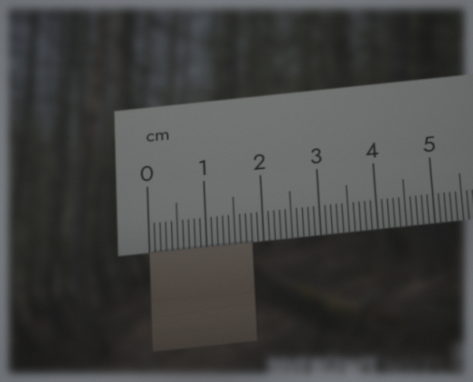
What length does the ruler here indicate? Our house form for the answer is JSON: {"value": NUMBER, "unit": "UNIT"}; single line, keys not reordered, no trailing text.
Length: {"value": 1.8, "unit": "cm"}
